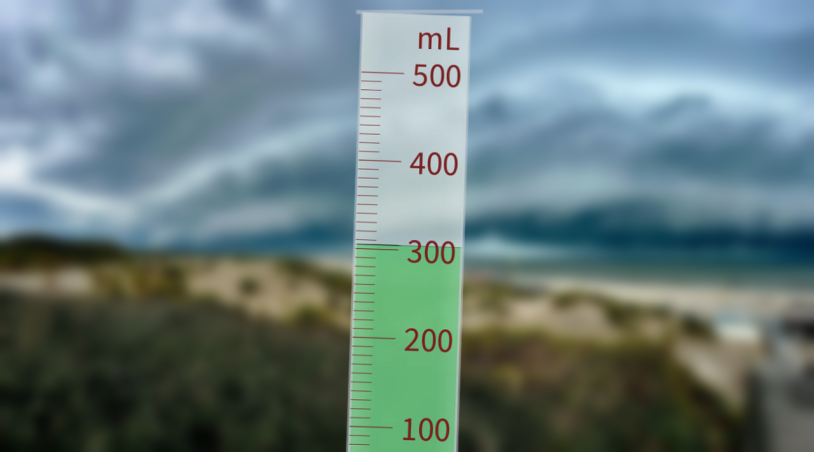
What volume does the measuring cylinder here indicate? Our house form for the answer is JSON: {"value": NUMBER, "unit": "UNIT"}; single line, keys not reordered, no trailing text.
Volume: {"value": 305, "unit": "mL"}
